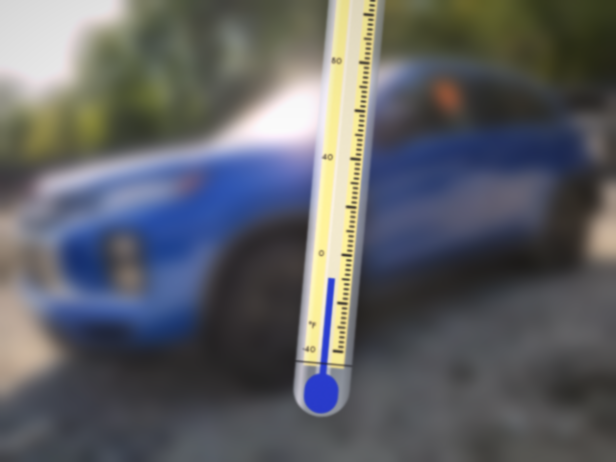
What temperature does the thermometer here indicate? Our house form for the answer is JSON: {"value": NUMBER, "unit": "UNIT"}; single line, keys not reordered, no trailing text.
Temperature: {"value": -10, "unit": "°F"}
